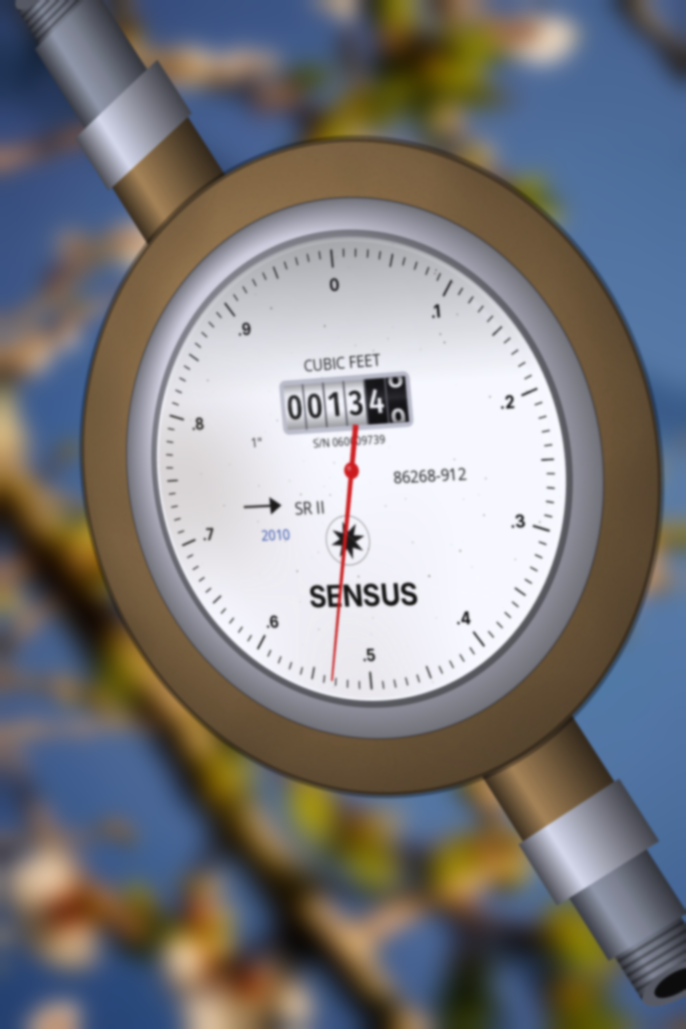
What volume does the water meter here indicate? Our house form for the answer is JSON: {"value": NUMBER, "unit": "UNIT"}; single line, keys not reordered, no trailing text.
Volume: {"value": 1348.53, "unit": "ft³"}
